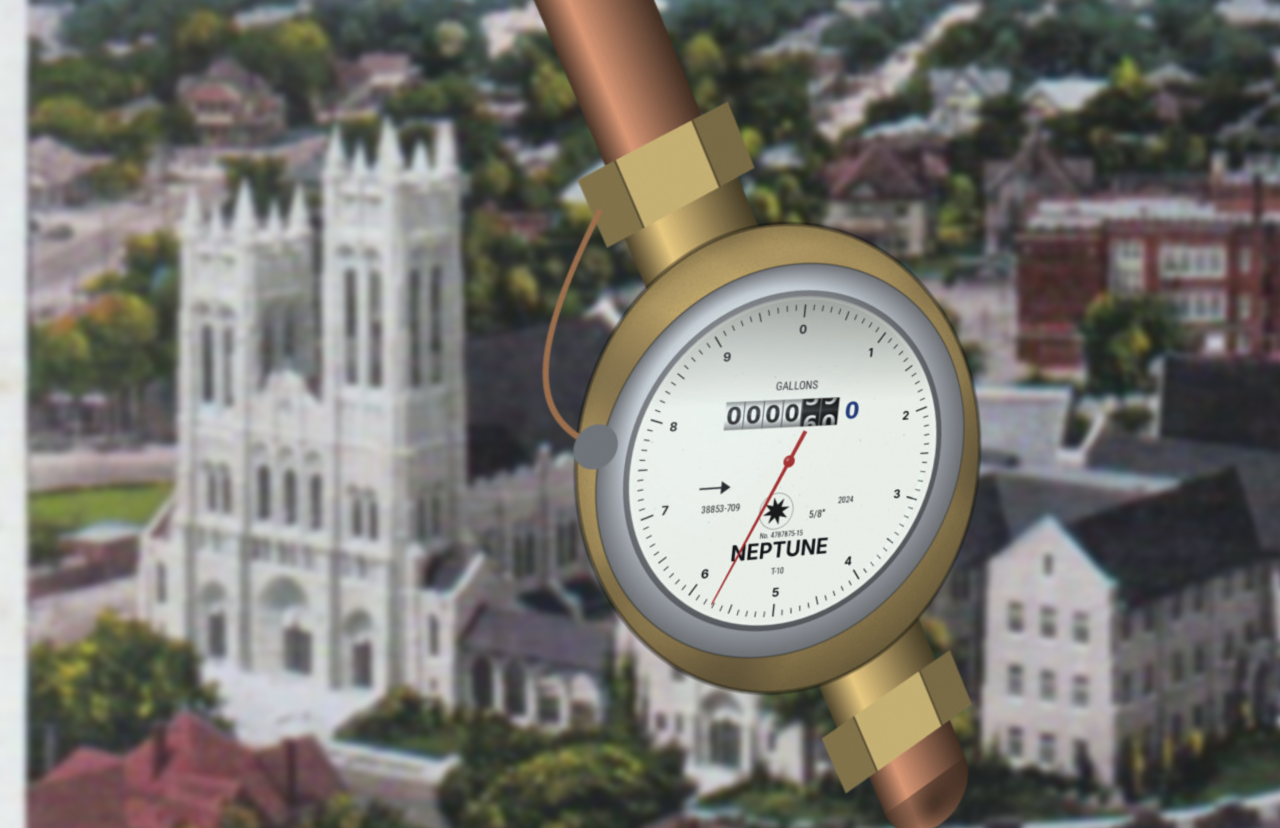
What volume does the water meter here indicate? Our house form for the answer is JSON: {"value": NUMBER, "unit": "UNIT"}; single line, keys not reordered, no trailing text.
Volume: {"value": 595.7, "unit": "gal"}
